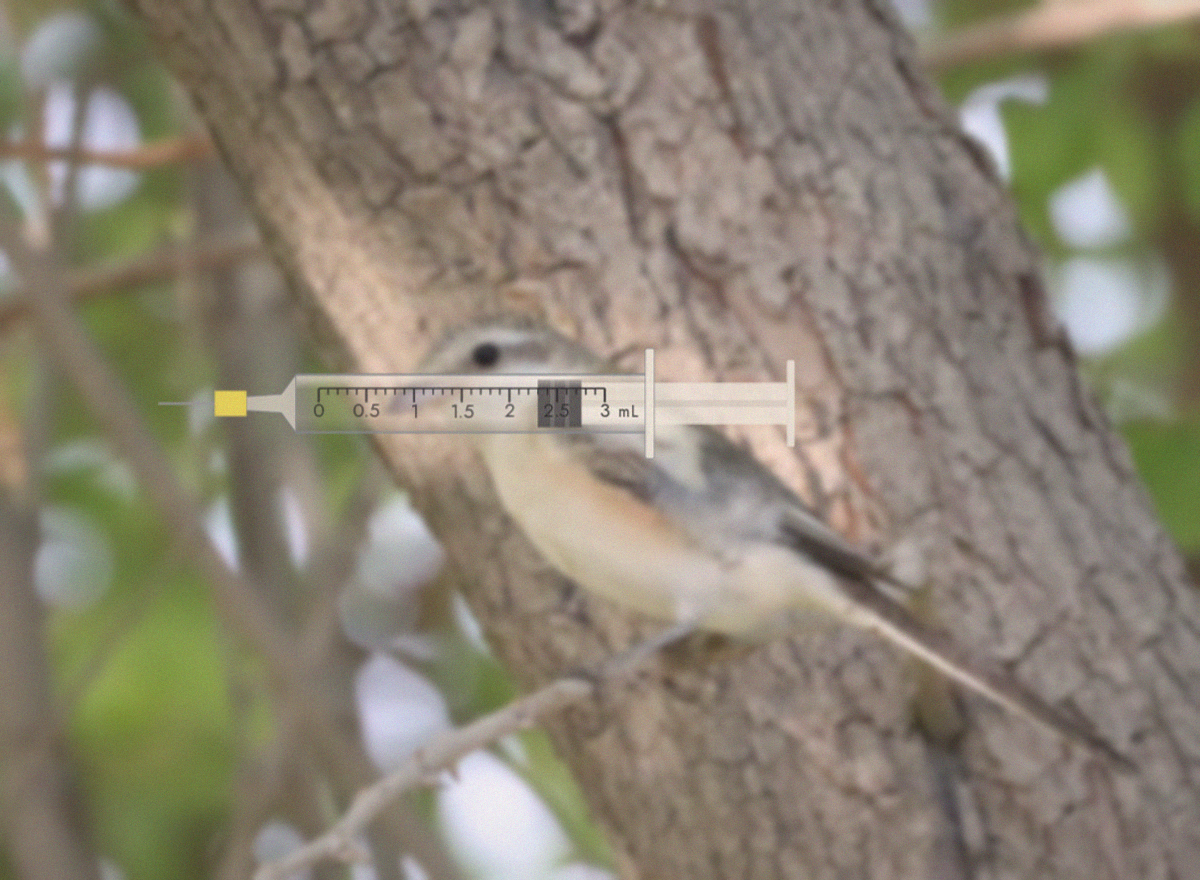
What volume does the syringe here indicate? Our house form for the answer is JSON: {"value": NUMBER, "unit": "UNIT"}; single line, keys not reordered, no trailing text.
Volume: {"value": 2.3, "unit": "mL"}
